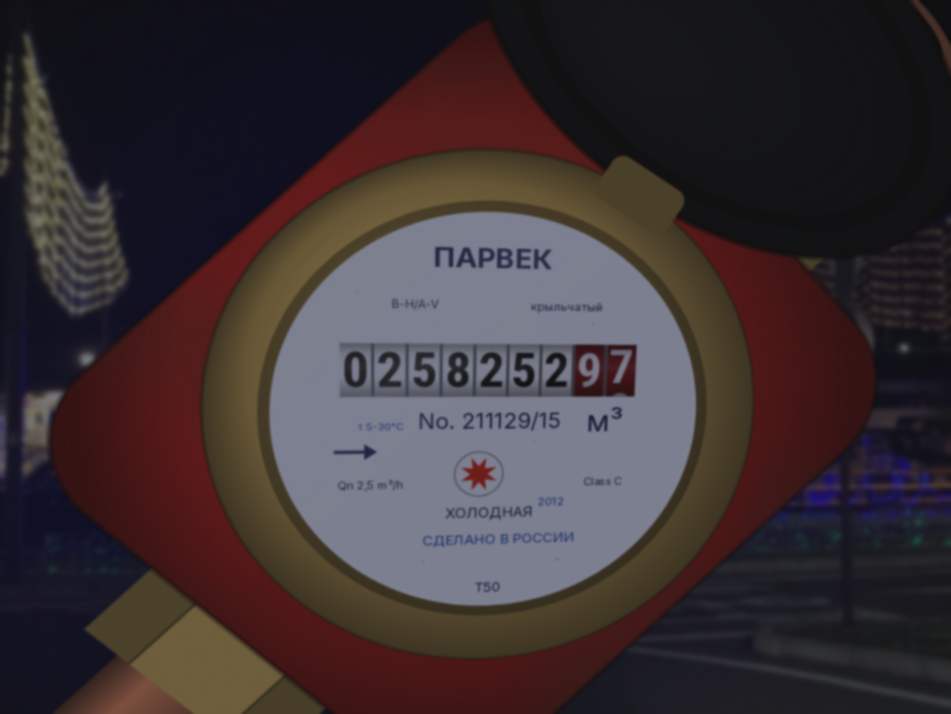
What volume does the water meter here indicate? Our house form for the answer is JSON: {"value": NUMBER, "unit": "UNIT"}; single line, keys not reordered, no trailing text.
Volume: {"value": 258252.97, "unit": "m³"}
